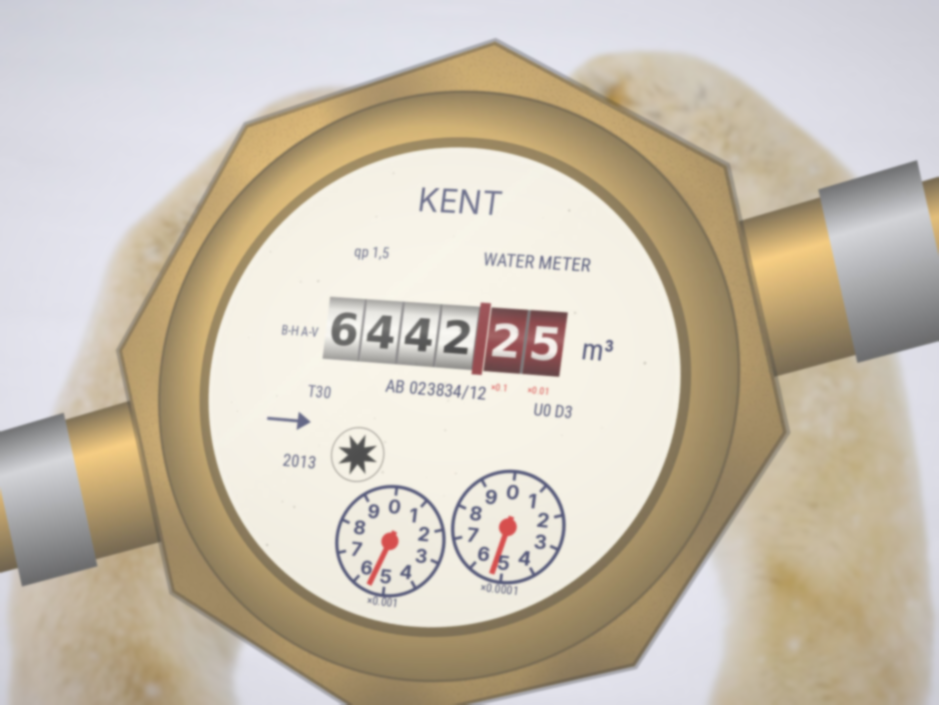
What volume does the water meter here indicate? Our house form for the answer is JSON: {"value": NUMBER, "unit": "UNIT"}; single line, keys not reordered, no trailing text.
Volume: {"value": 6442.2555, "unit": "m³"}
